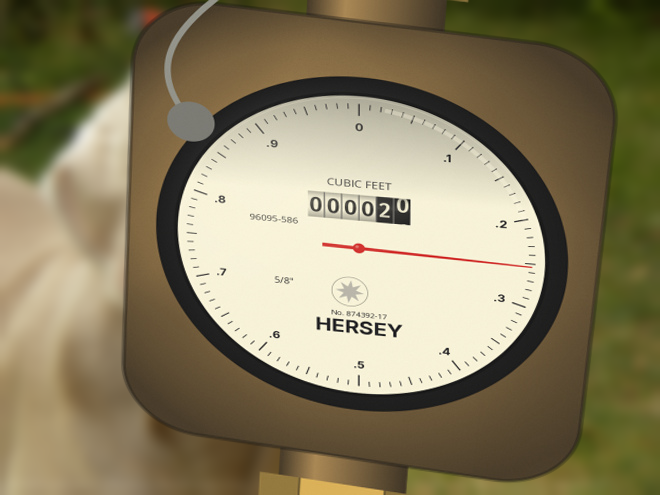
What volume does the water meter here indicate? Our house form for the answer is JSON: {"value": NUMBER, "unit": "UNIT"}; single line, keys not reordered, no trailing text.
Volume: {"value": 20.25, "unit": "ft³"}
